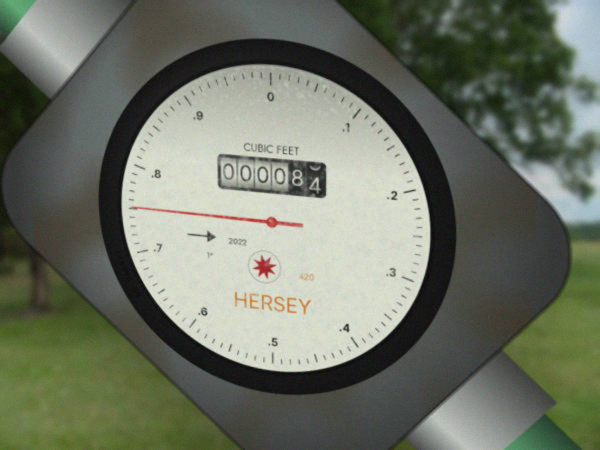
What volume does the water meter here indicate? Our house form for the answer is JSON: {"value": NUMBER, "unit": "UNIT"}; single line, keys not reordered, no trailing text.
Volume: {"value": 83.75, "unit": "ft³"}
